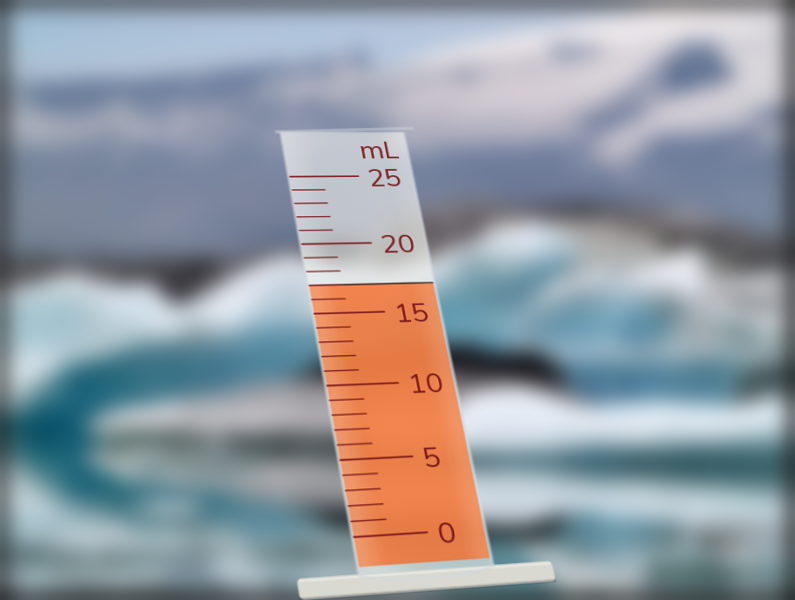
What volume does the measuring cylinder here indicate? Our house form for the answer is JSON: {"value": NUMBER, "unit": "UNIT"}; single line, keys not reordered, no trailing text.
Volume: {"value": 17, "unit": "mL"}
